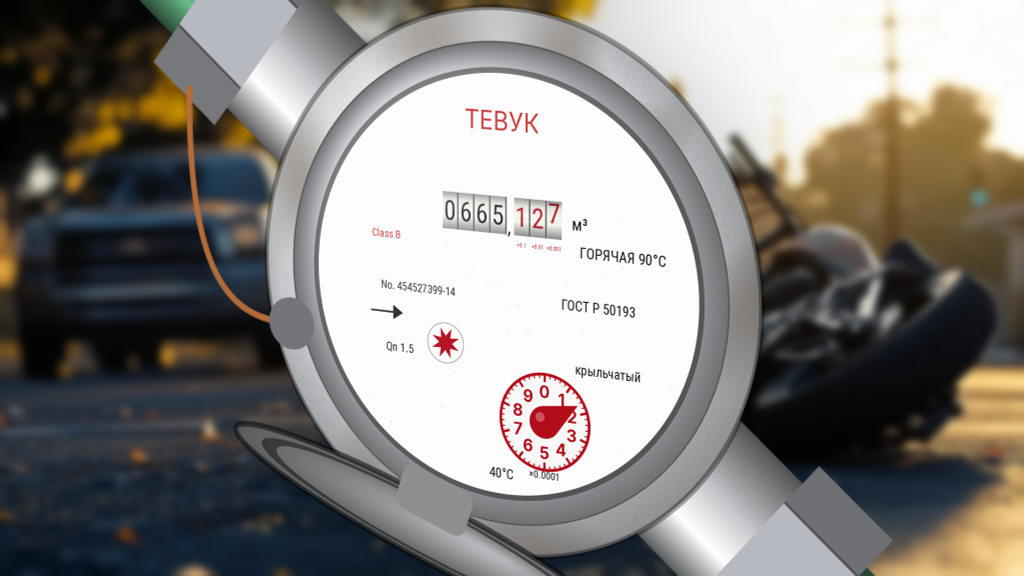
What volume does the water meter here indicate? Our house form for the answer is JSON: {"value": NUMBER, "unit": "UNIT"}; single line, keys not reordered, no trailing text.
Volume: {"value": 665.1271, "unit": "m³"}
